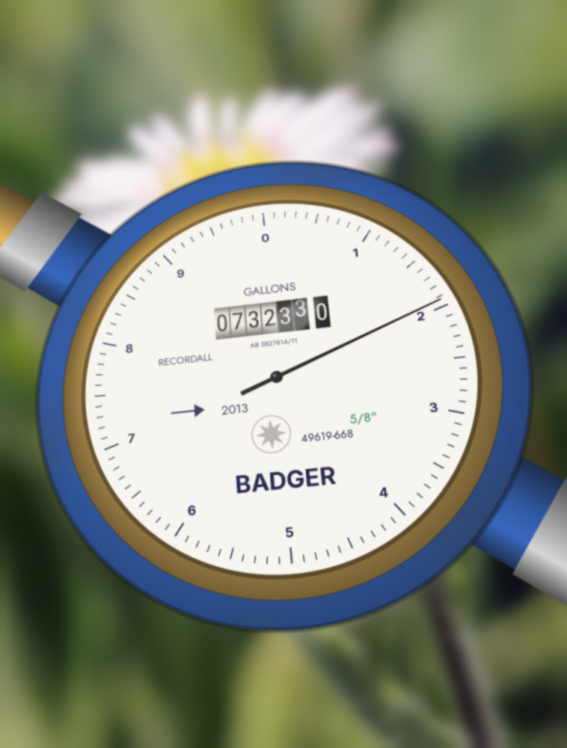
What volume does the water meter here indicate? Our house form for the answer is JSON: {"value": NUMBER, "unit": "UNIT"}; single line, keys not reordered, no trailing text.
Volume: {"value": 732331.9, "unit": "gal"}
